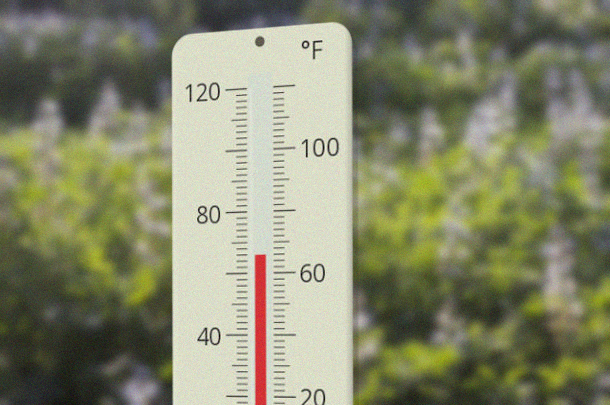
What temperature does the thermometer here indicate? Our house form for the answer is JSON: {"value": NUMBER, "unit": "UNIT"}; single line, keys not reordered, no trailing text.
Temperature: {"value": 66, "unit": "°F"}
